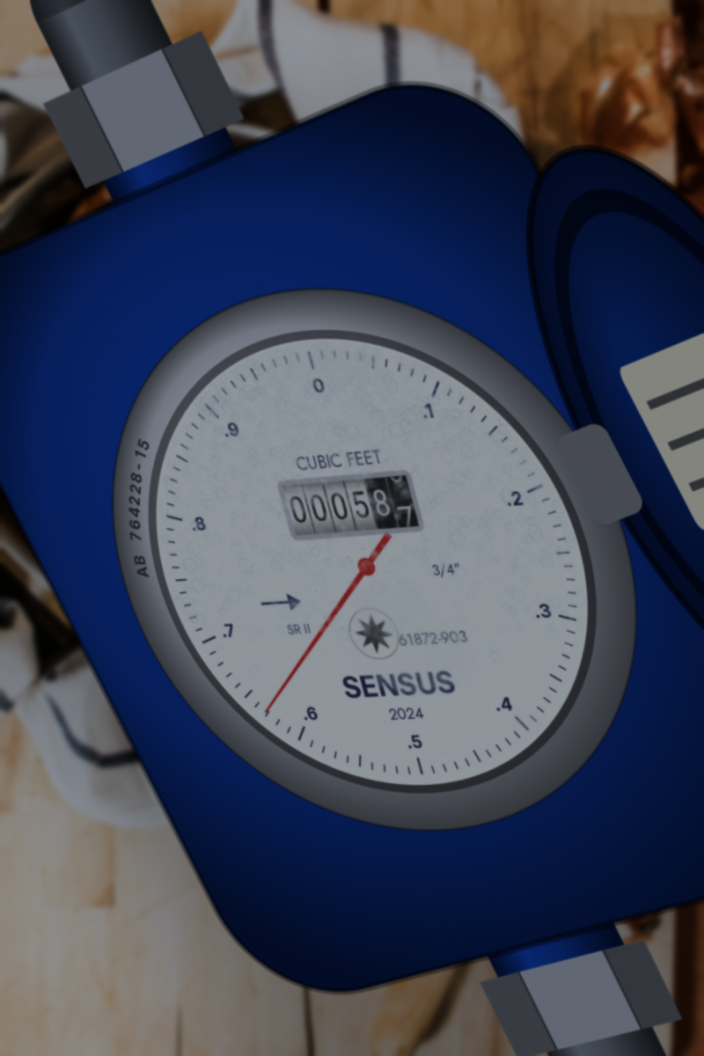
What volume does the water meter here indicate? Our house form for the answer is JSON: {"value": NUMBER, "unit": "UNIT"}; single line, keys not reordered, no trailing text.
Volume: {"value": 586.63, "unit": "ft³"}
